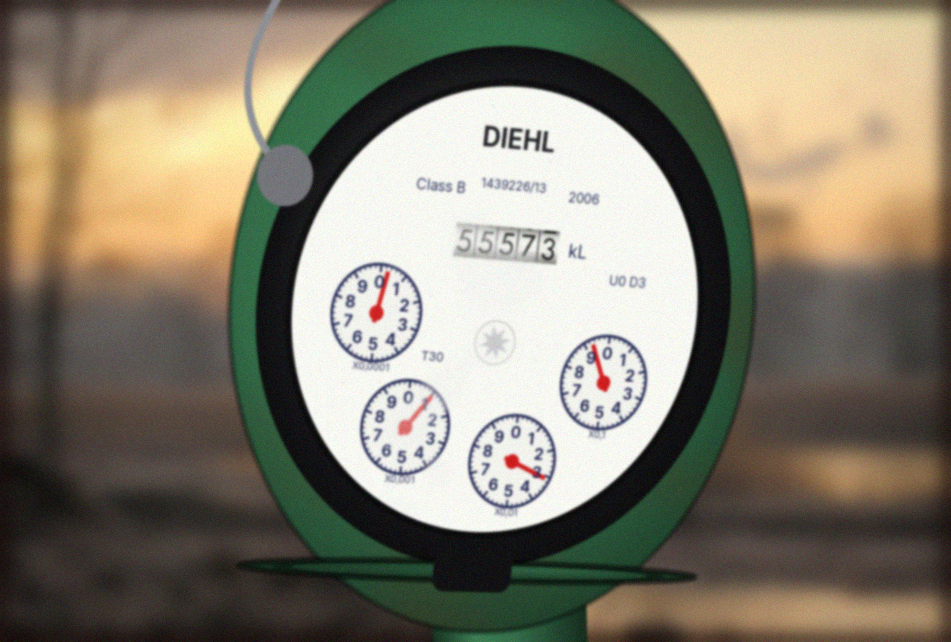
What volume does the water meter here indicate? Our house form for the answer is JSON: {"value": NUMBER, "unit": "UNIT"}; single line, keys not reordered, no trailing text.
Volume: {"value": 55572.9310, "unit": "kL"}
